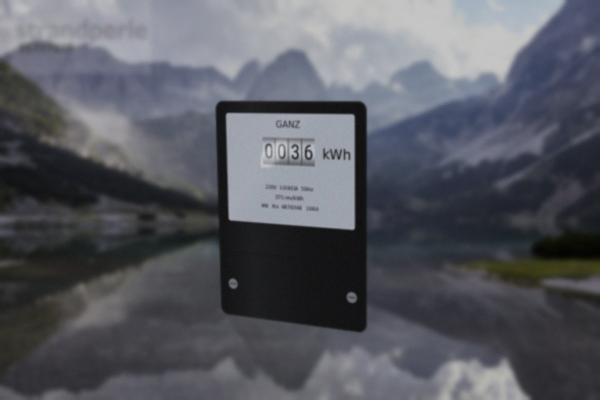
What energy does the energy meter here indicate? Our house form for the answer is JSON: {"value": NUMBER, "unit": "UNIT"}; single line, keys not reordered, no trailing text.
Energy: {"value": 36, "unit": "kWh"}
